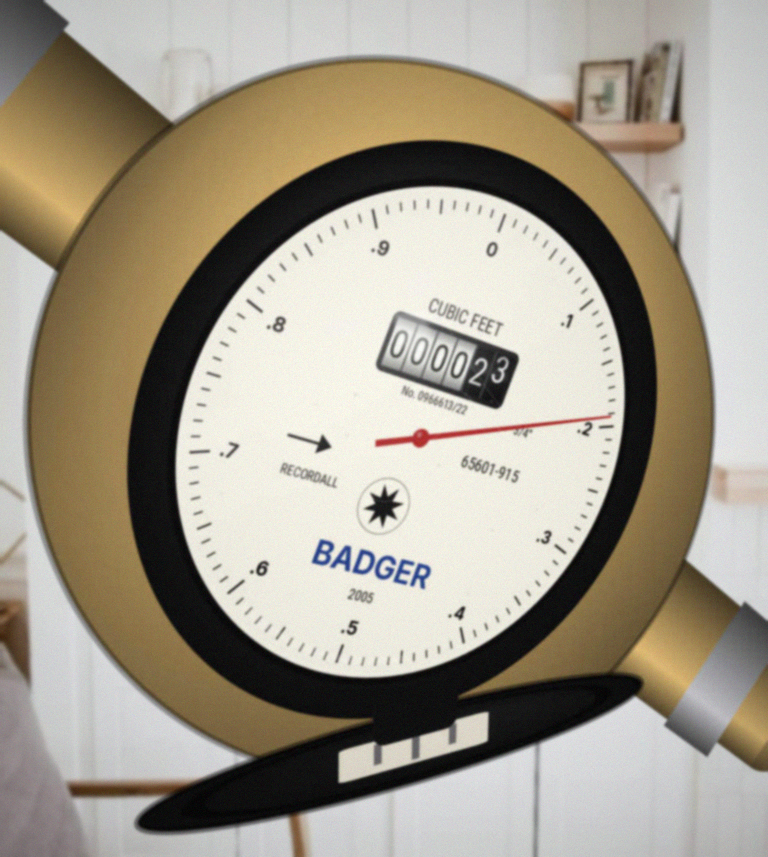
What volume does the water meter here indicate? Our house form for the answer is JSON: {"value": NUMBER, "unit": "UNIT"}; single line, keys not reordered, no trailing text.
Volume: {"value": 23.19, "unit": "ft³"}
